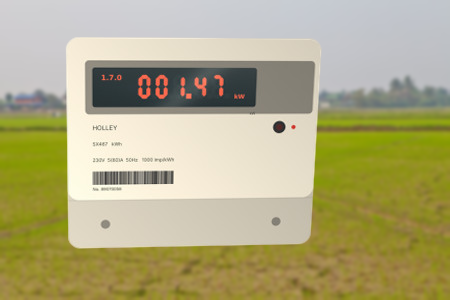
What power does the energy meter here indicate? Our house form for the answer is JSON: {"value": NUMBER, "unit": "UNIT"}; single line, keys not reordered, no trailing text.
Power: {"value": 1.47, "unit": "kW"}
